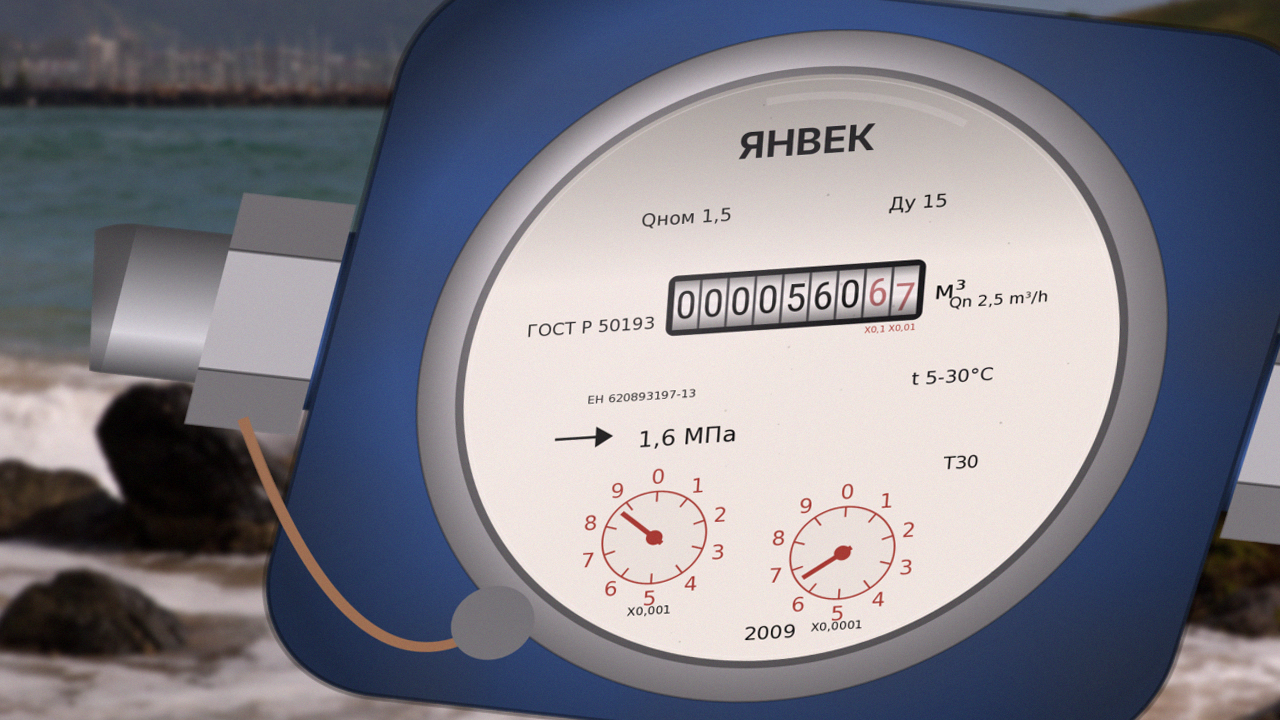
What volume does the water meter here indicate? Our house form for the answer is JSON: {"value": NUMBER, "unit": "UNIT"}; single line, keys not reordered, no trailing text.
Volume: {"value": 560.6686, "unit": "m³"}
